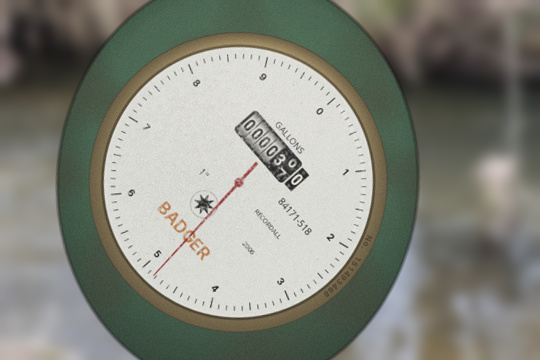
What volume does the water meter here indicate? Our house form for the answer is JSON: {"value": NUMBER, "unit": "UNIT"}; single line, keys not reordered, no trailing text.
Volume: {"value": 364.8, "unit": "gal"}
